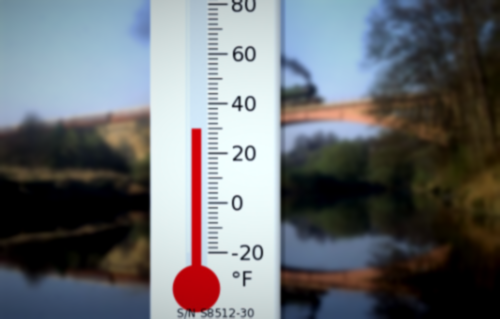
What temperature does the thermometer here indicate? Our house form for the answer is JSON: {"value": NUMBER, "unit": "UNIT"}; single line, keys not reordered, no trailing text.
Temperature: {"value": 30, "unit": "°F"}
